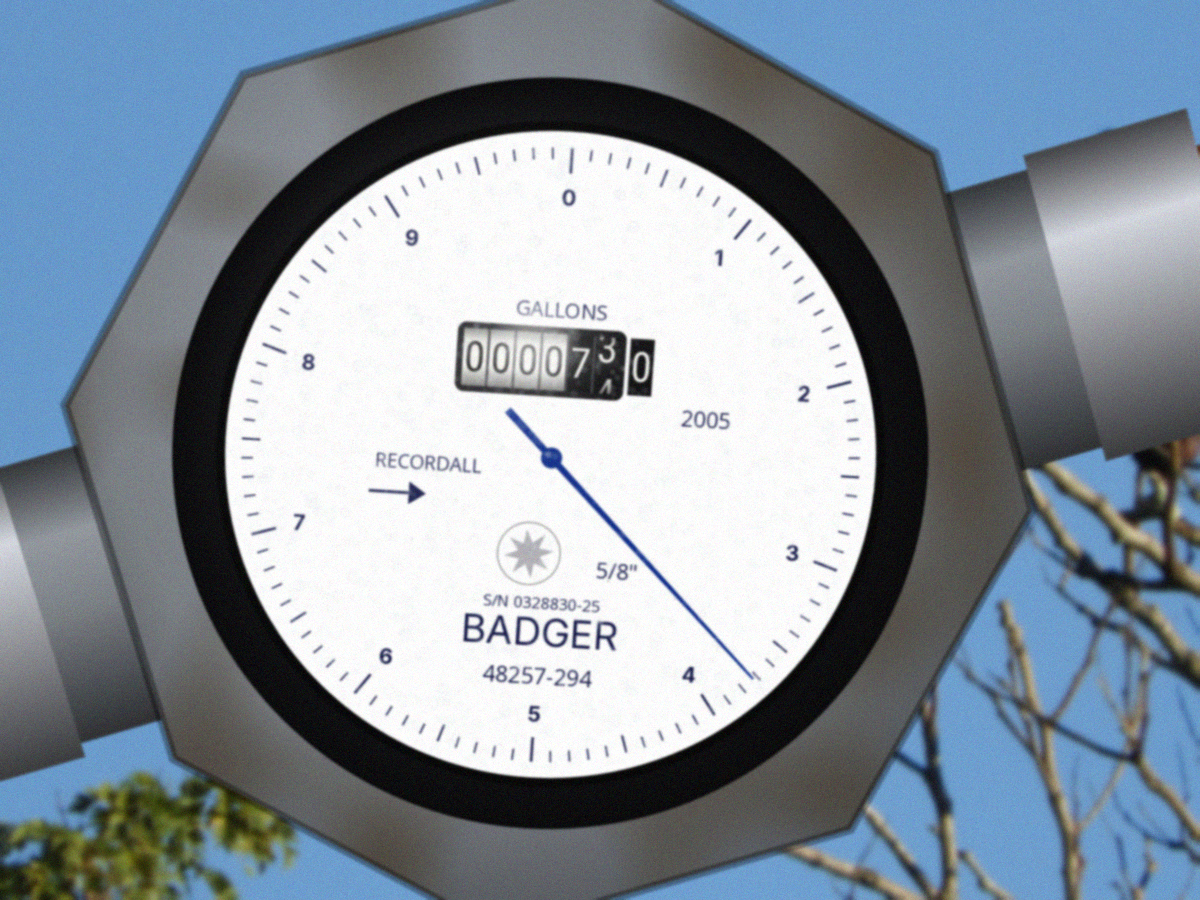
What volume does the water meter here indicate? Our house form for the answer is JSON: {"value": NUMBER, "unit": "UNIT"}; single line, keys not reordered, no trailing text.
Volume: {"value": 733.7, "unit": "gal"}
